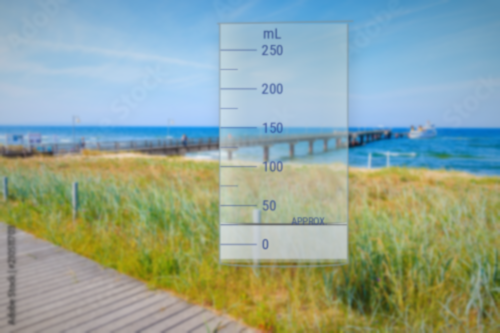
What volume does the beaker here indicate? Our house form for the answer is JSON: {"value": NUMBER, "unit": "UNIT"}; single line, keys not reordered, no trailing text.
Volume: {"value": 25, "unit": "mL"}
